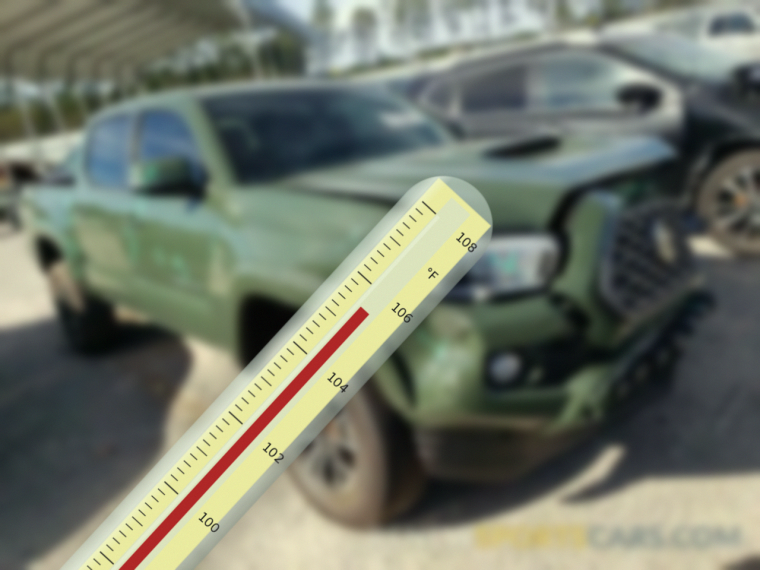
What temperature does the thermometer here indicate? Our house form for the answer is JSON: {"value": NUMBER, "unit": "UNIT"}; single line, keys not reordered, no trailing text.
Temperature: {"value": 105.5, "unit": "°F"}
